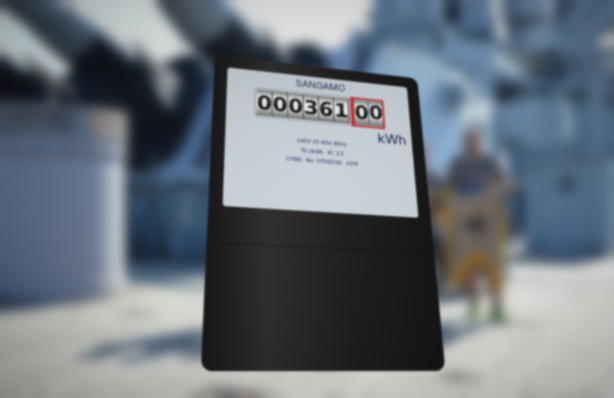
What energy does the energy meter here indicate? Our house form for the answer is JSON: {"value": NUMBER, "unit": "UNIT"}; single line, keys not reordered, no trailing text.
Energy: {"value": 361.00, "unit": "kWh"}
